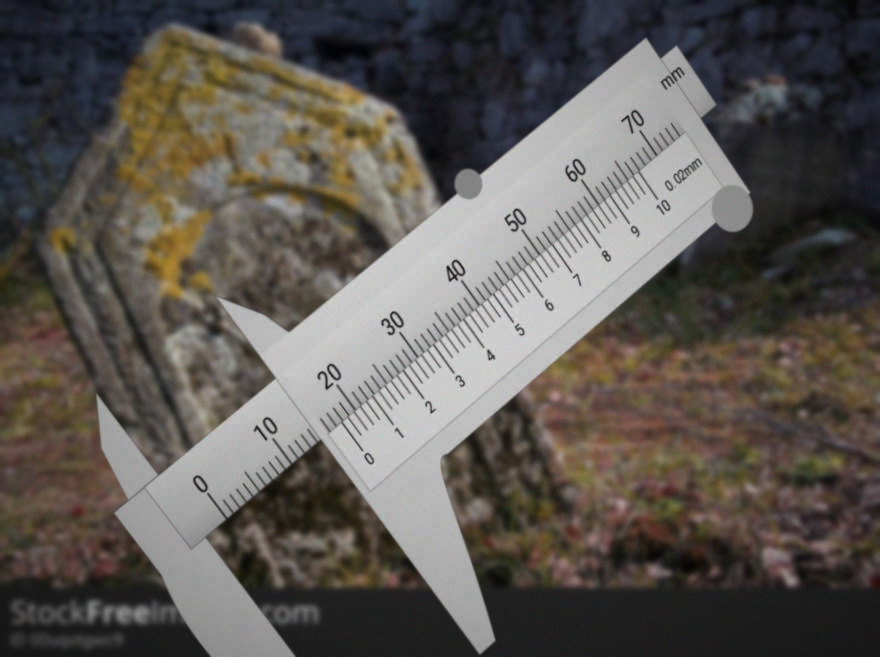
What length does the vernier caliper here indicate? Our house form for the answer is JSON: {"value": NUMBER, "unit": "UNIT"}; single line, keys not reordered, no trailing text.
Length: {"value": 17.8, "unit": "mm"}
